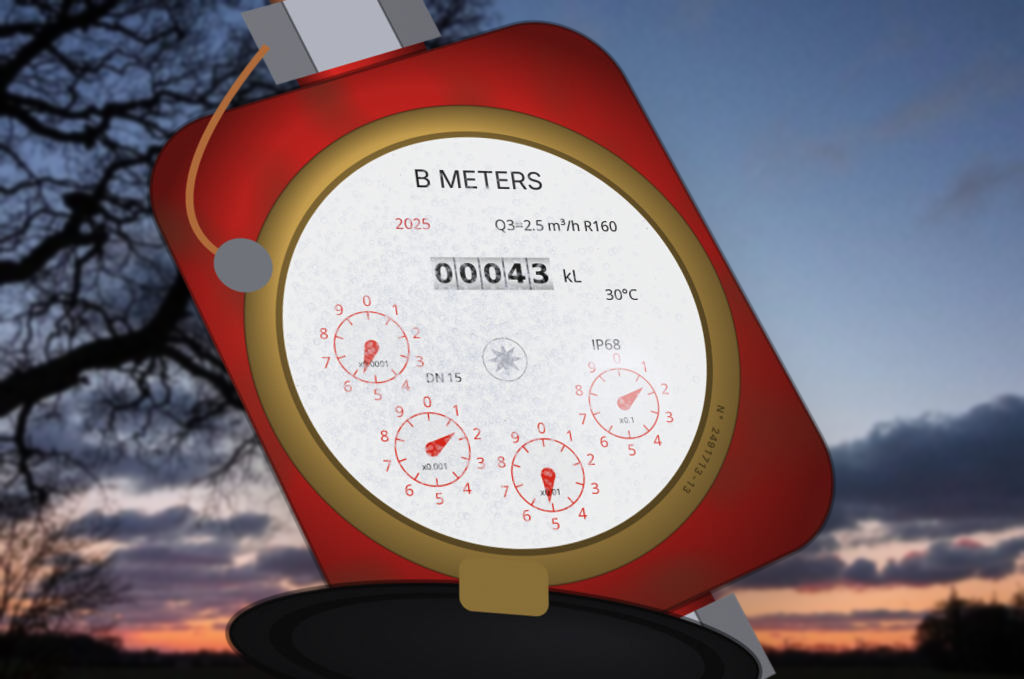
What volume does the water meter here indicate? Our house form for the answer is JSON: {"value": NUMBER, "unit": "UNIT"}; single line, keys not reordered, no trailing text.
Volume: {"value": 43.1515, "unit": "kL"}
